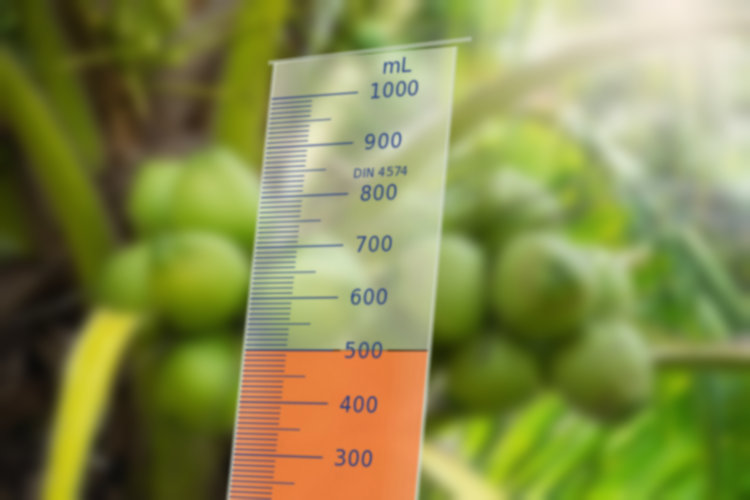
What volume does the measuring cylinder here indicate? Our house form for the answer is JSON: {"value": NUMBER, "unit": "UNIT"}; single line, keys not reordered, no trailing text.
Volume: {"value": 500, "unit": "mL"}
